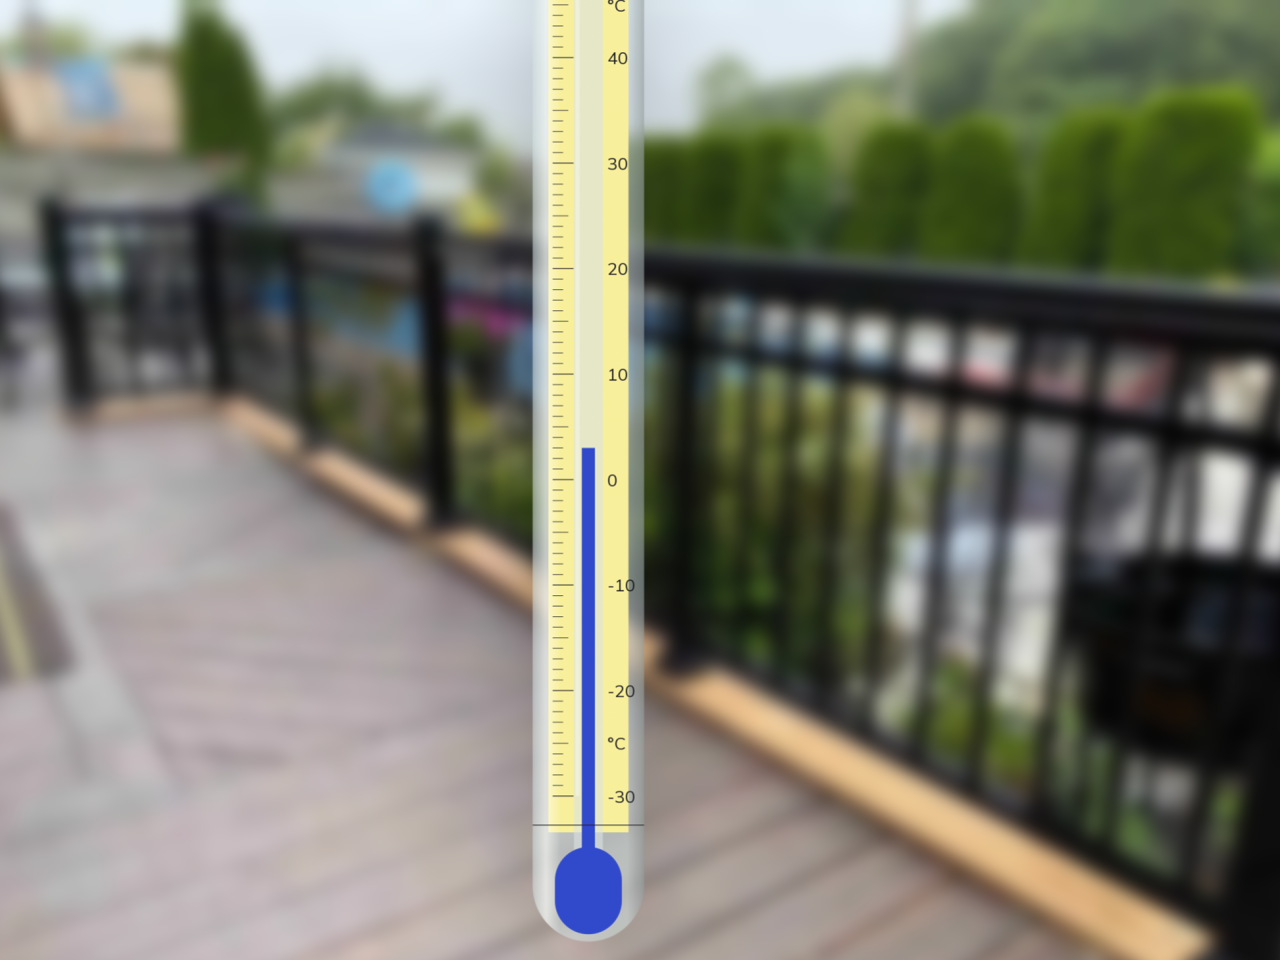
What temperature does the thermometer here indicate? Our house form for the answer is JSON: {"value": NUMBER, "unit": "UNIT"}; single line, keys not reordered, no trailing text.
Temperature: {"value": 3, "unit": "°C"}
